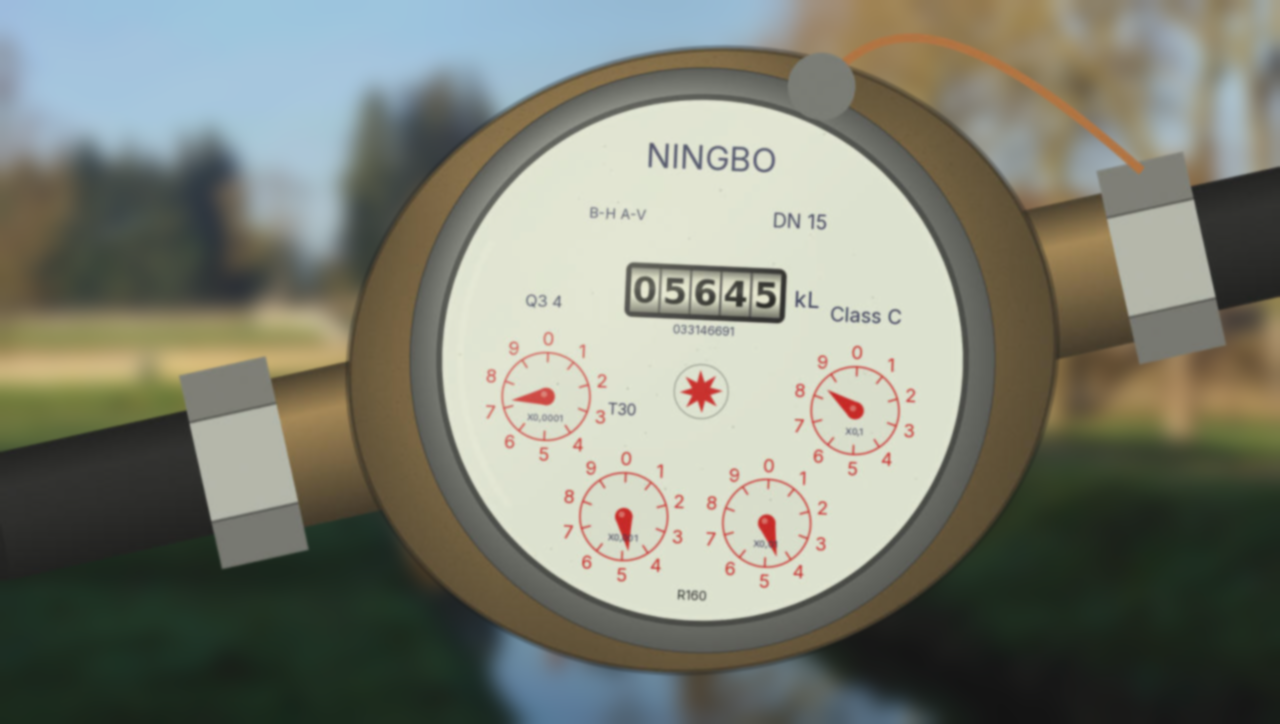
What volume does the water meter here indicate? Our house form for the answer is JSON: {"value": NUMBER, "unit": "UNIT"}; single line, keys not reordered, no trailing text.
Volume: {"value": 5645.8447, "unit": "kL"}
